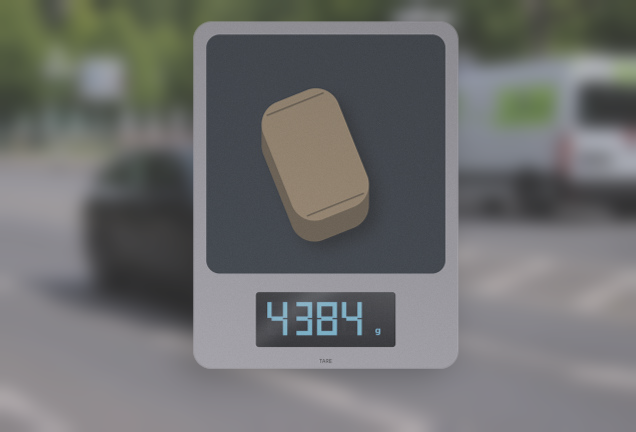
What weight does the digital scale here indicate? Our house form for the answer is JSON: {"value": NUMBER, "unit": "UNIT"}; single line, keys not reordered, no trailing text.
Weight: {"value": 4384, "unit": "g"}
